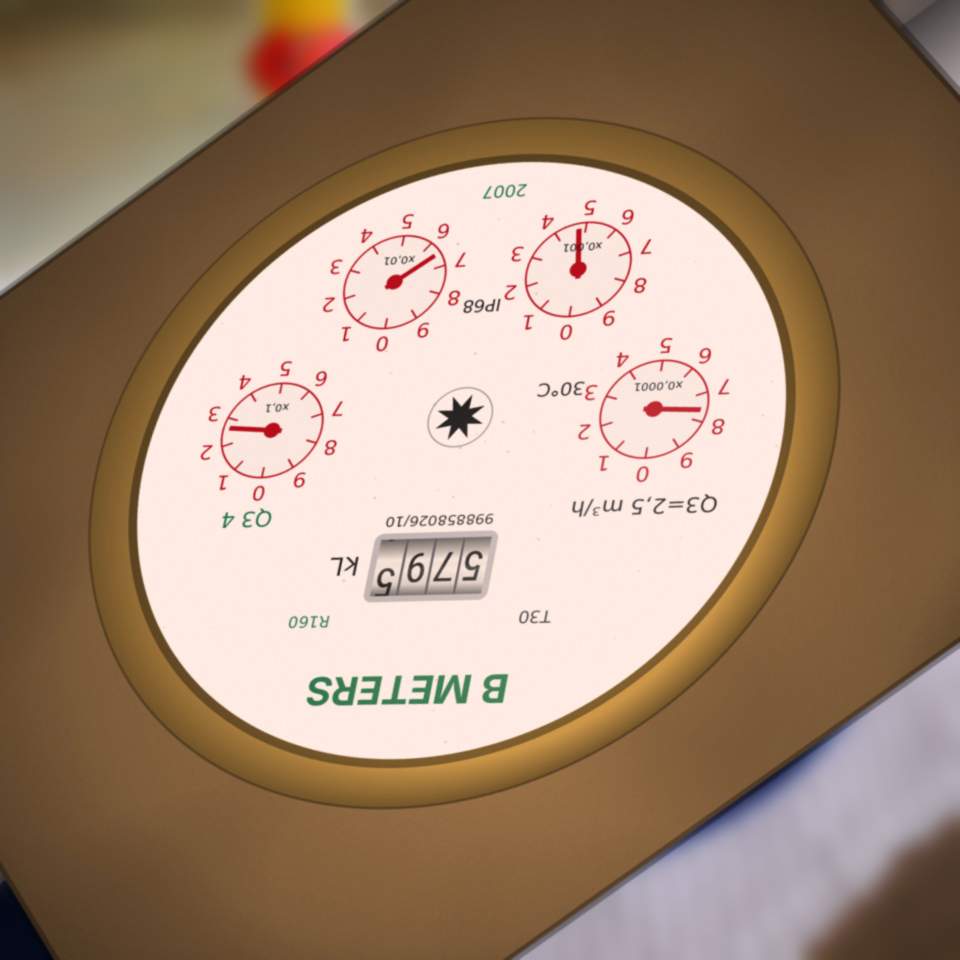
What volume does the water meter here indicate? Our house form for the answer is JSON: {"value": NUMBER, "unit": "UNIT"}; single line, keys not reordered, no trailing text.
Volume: {"value": 5795.2647, "unit": "kL"}
